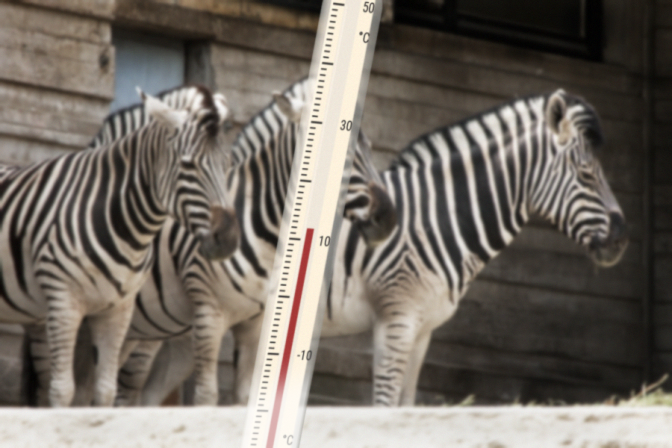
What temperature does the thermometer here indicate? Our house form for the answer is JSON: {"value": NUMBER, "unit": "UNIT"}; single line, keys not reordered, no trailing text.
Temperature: {"value": 12, "unit": "°C"}
